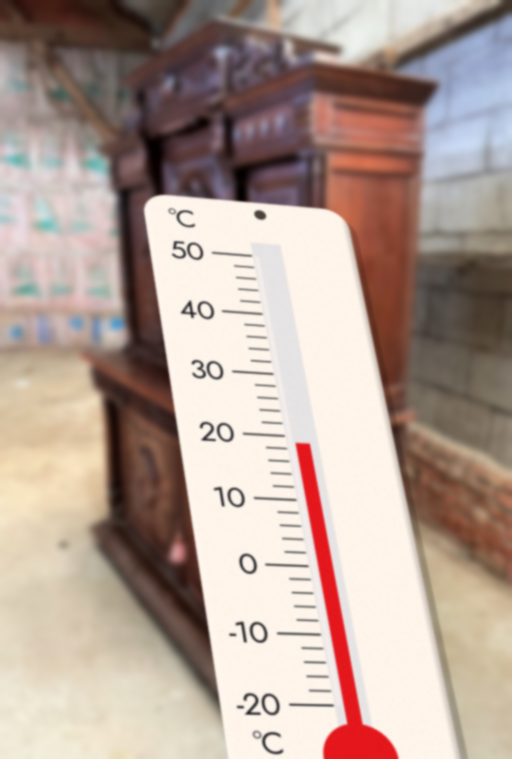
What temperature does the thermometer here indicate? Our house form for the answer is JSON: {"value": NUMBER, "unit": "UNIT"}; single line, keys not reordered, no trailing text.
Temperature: {"value": 19, "unit": "°C"}
